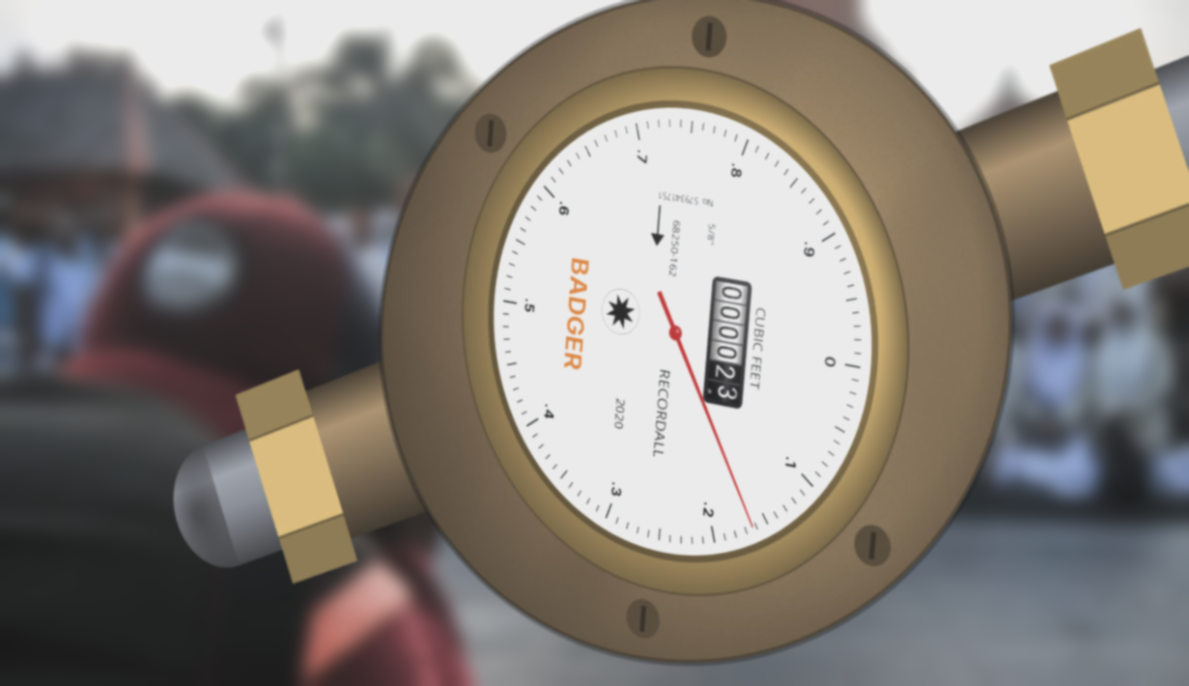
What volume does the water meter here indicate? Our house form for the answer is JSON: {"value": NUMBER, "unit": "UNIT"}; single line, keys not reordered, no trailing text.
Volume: {"value": 23.16, "unit": "ft³"}
